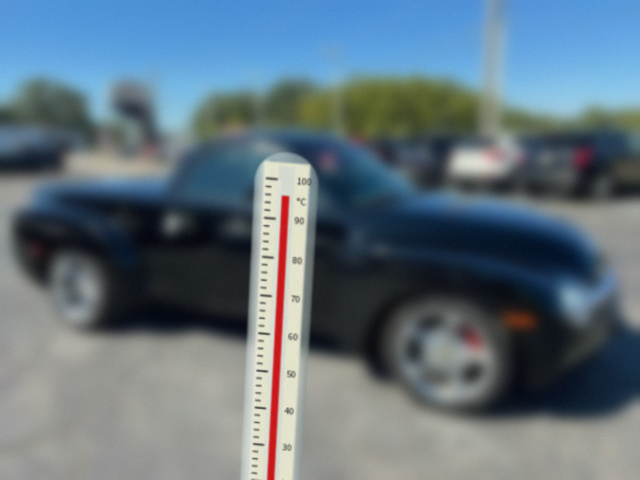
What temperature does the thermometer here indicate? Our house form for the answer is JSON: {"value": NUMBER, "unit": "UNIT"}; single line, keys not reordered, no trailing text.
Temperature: {"value": 96, "unit": "°C"}
